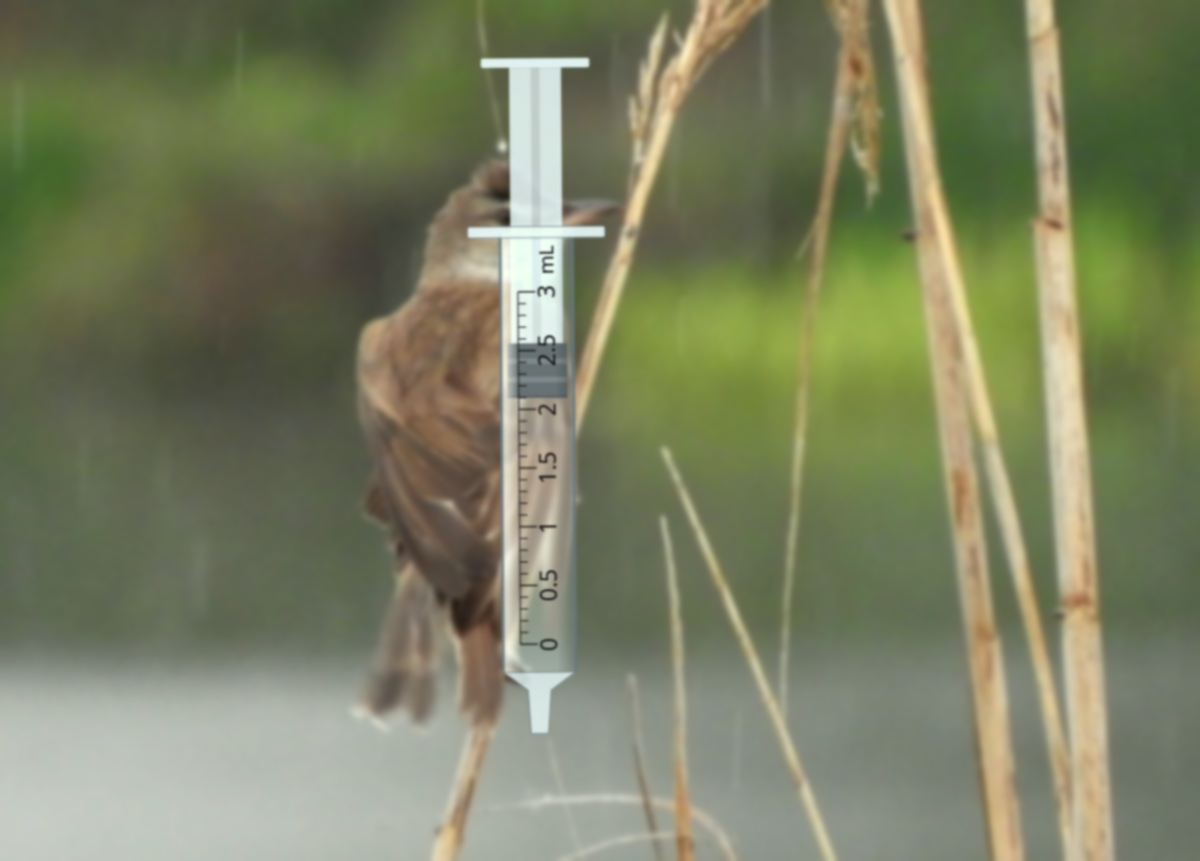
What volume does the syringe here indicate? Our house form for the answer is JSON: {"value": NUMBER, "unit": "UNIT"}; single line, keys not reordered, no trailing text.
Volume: {"value": 2.1, "unit": "mL"}
